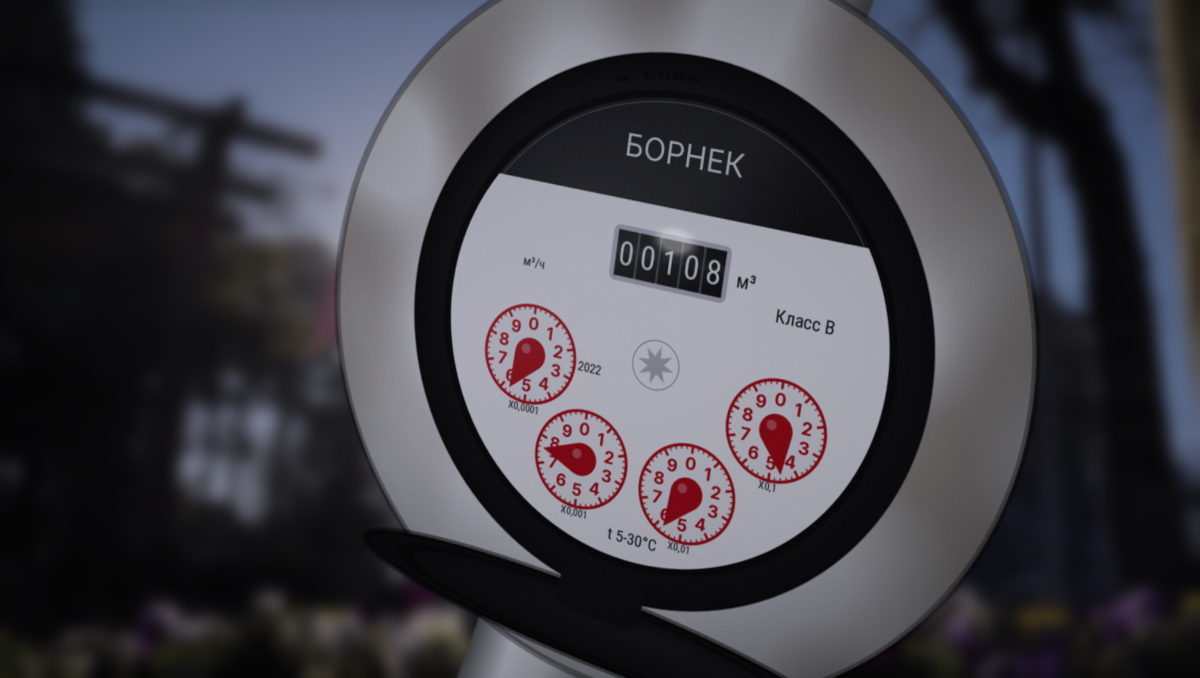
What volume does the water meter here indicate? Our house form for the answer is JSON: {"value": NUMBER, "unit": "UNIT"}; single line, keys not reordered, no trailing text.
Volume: {"value": 108.4575, "unit": "m³"}
